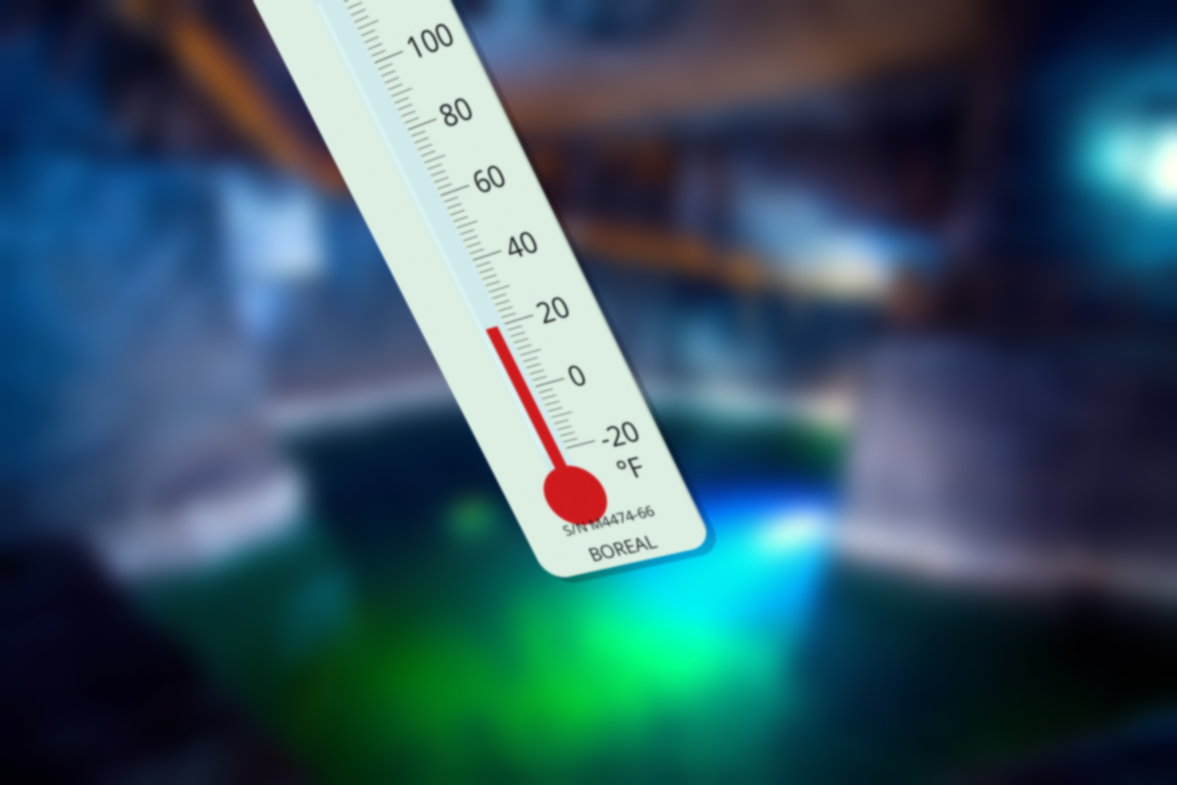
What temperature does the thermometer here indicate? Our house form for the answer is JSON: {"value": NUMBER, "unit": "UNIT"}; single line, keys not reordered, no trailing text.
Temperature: {"value": 20, "unit": "°F"}
